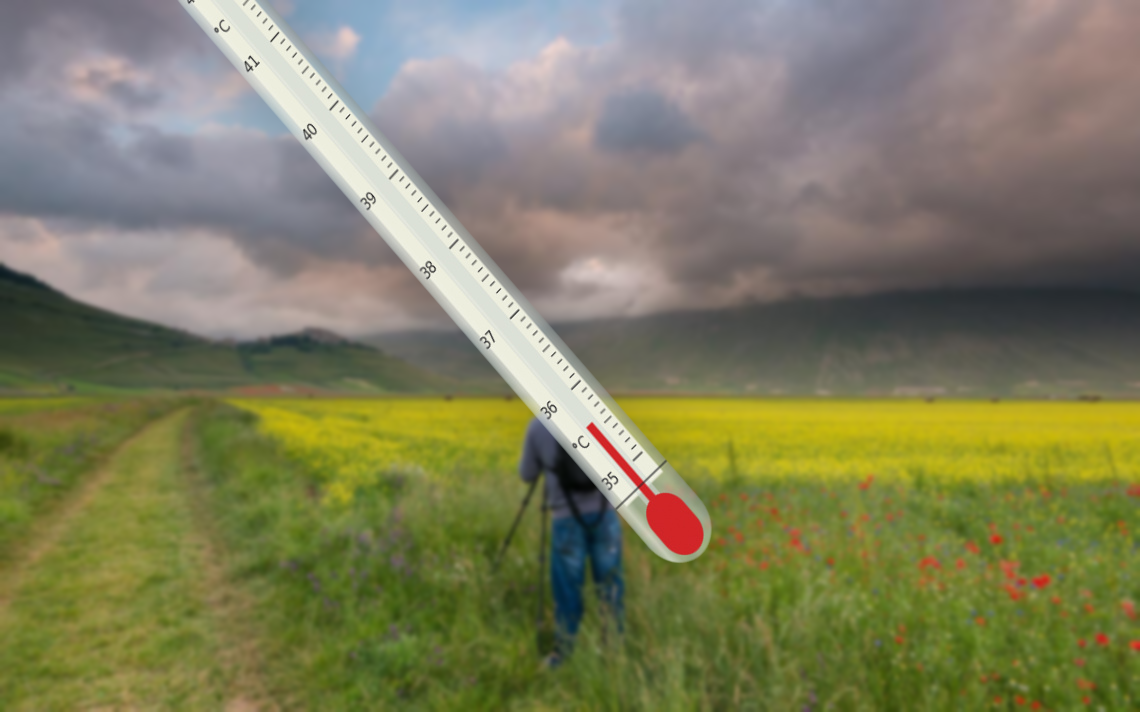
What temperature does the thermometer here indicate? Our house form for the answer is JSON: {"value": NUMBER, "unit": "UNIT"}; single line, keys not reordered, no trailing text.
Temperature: {"value": 35.6, "unit": "°C"}
